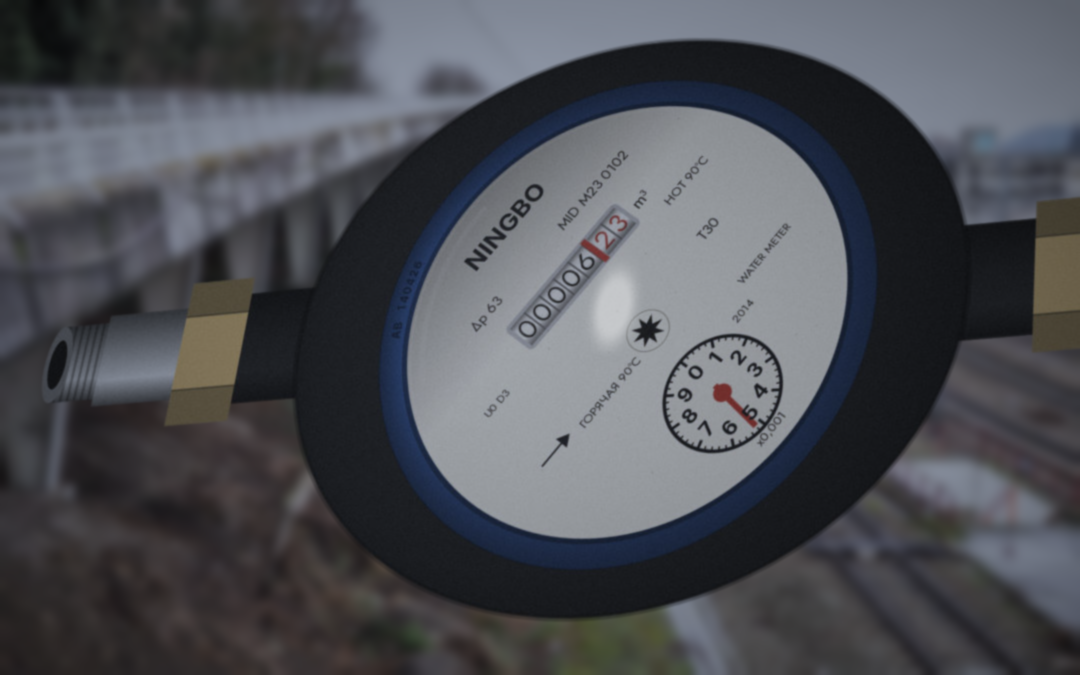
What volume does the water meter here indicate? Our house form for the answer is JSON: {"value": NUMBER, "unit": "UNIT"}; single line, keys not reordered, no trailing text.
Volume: {"value": 6.235, "unit": "m³"}
